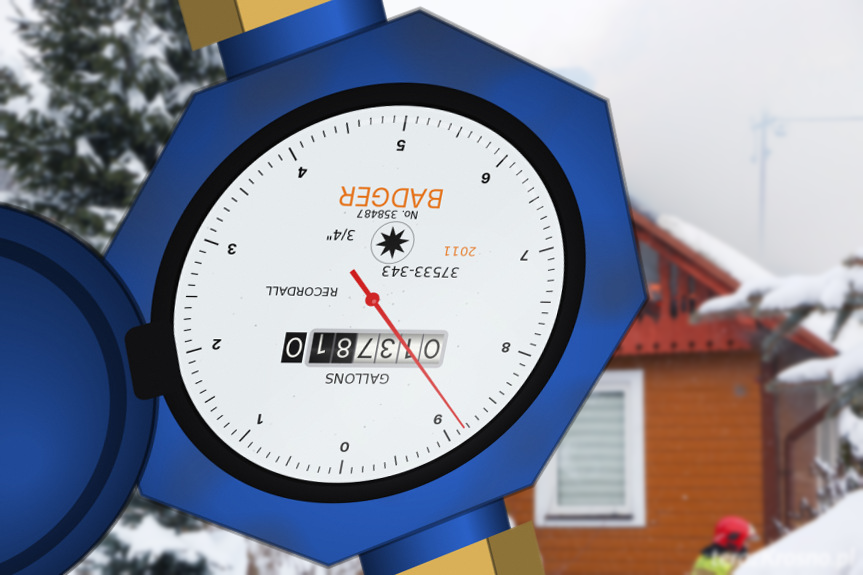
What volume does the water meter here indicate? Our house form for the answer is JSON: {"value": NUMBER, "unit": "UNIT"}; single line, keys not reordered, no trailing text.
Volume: {"value": 137808.8, "unit": "gal"}
